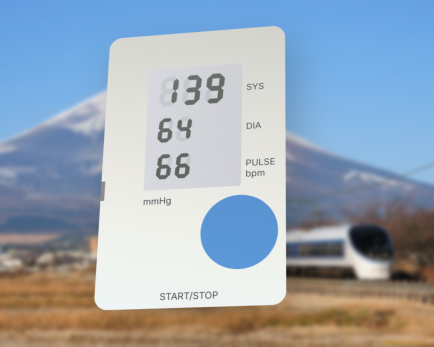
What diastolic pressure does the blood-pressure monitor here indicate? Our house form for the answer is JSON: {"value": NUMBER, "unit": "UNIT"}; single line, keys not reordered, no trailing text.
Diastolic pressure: {"value": 64, "unit": "mmHg"}
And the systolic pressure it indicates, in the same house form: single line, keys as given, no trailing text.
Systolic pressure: {"value": 139, "unit": "mmHg"}
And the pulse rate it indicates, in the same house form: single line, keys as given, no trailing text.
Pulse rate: {"value": 66, "unit": "bpm"}
